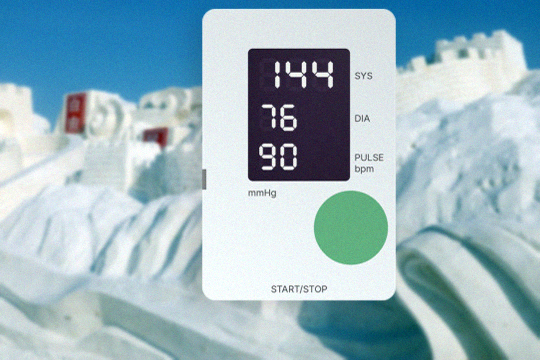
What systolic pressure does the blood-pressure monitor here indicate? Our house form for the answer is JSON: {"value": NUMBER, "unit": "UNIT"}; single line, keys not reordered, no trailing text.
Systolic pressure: {"value": 144, "unit": "mmHg"}
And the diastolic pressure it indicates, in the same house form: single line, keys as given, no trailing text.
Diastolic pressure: {"value": 76, "unit": "mmHg"}
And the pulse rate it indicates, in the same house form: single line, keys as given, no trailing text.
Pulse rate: {"value": 90, "unit": "bpm"}
